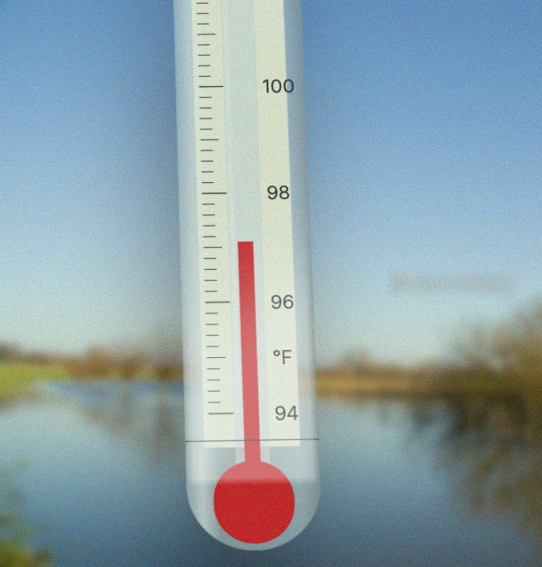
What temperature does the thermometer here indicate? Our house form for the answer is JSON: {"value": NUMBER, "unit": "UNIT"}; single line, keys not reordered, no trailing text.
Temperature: {"value": 97.1, "unit": "°F"}
